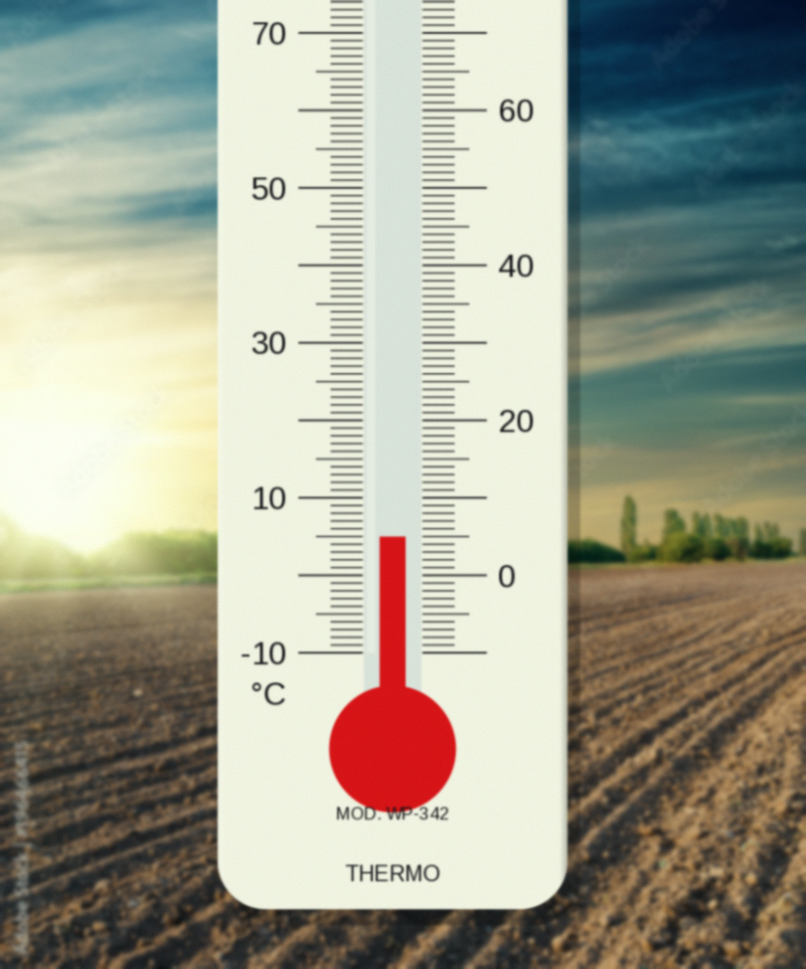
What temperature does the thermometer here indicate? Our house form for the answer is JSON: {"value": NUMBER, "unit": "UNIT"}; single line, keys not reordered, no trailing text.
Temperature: {"value": 5, "unit": "°C"}
